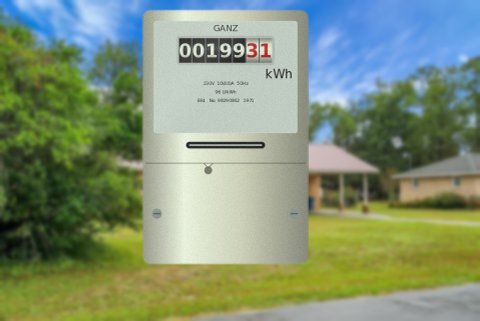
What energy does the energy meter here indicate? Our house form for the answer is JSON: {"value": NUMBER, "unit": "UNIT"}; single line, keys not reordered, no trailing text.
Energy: {"value": 199.31, "unit": "kWh"}
